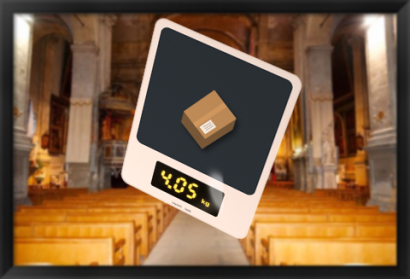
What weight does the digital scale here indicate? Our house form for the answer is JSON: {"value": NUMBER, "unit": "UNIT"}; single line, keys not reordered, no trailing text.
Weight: {"value": 4.05, "unit": "kg"}
